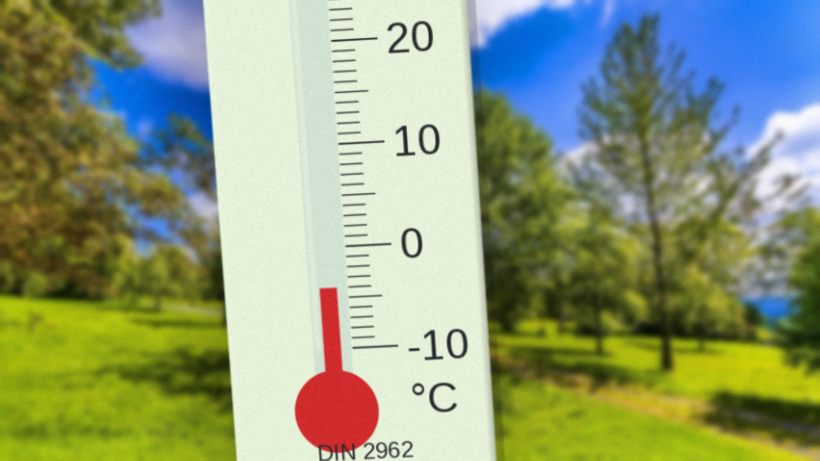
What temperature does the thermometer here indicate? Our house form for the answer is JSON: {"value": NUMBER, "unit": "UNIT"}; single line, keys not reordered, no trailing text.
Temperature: {"value": -4, "unit": "°C"}
